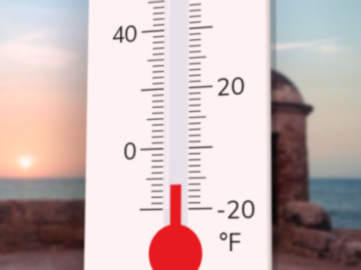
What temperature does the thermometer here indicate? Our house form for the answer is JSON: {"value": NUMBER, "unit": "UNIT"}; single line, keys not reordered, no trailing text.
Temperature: {"value": -12, "unit": "°F"}
